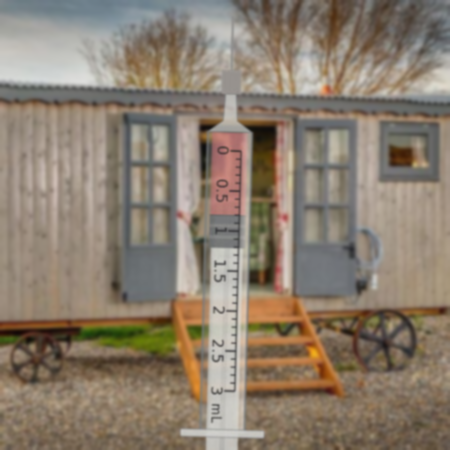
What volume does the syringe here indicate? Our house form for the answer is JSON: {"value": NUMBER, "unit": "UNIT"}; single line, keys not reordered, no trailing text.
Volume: {"value": 0.8, "unit": "mL"}
